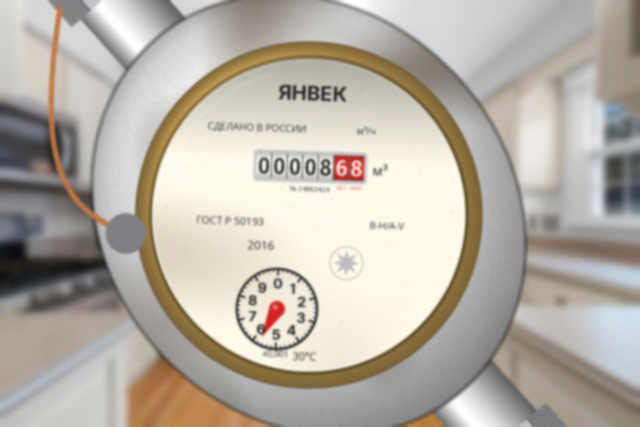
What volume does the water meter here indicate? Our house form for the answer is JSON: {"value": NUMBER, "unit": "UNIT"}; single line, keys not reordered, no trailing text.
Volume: {"value": 8.685, "unit": "m³"}
